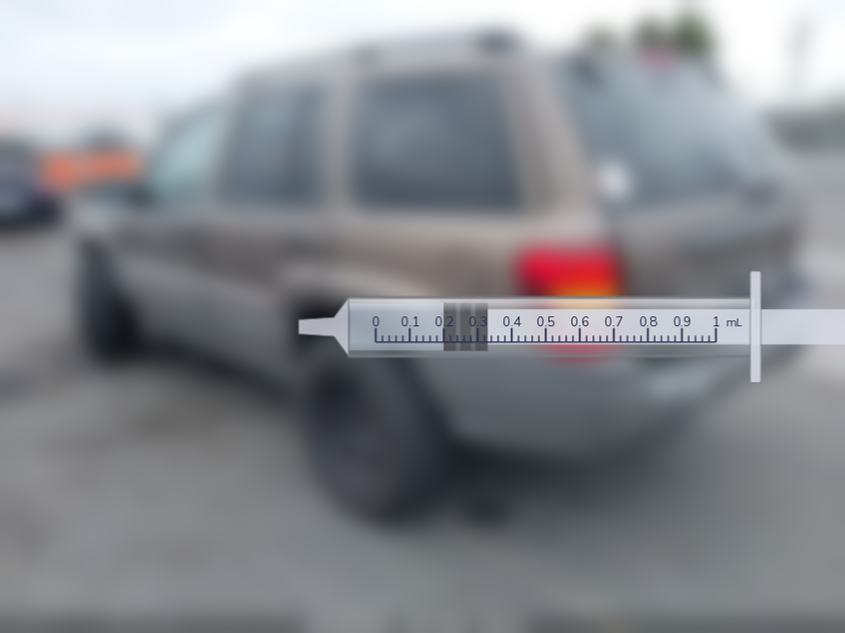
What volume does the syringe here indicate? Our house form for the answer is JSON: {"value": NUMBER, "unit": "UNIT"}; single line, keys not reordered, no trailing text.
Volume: {"value": 0.2, "unit": "mL"}
